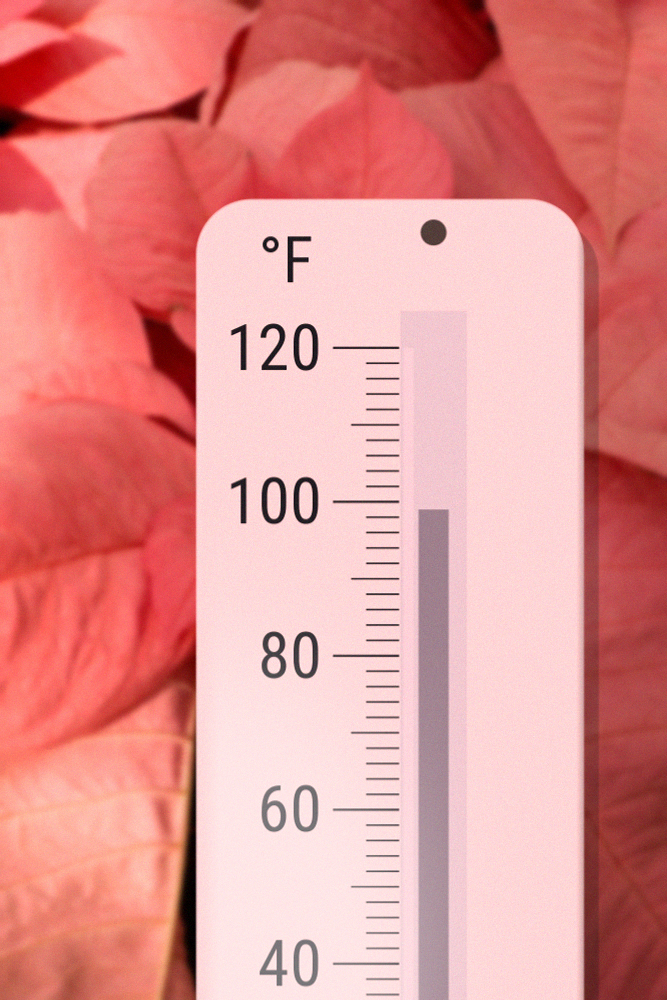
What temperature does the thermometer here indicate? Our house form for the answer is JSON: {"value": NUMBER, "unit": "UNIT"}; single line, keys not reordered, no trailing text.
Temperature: {"value": 99, "unit": "°F"}
